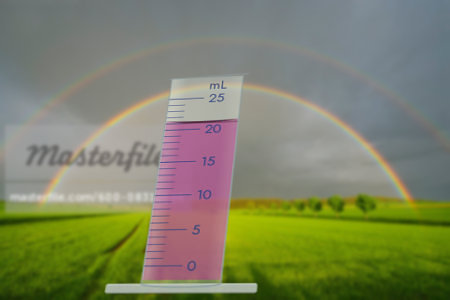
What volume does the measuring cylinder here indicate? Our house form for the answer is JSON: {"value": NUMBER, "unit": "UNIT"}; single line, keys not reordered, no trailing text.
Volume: {"value": 21, "unit": "mL"}
